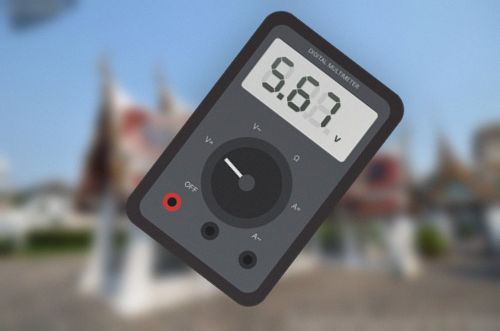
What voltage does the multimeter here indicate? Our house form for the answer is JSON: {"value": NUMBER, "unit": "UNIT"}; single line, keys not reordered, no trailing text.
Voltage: {"value": 5.67, "unit": "V"}
